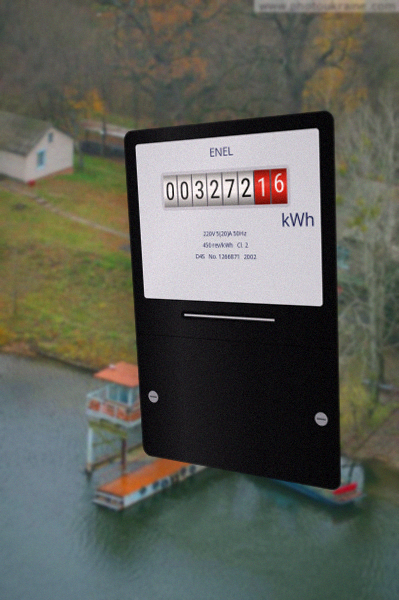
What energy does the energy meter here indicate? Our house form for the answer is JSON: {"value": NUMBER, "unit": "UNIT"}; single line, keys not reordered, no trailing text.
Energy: {"value": 3272.16, "unit": "kWh"}
